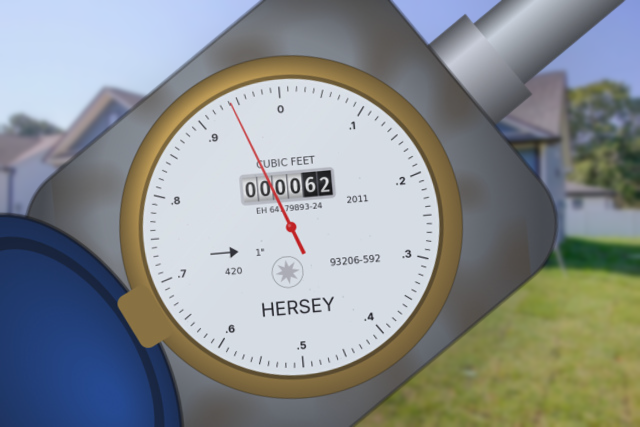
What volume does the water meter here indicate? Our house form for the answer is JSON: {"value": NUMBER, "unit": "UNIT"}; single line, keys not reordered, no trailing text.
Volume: {"value": 61.94, "unit": "ft³"}
